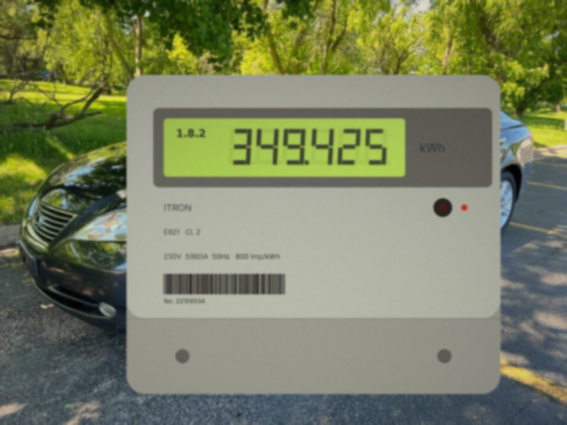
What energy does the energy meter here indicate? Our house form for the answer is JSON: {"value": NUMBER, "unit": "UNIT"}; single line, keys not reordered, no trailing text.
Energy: {"value": 349.425, "unit": "kWh"}
